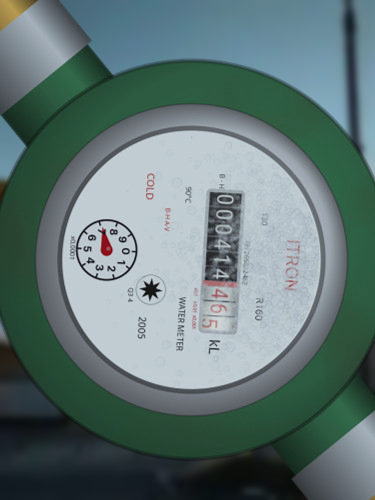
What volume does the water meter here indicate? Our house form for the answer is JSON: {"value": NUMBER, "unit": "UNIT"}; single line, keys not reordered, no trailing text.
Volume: {"value": 414.4647, "unit": "kL"}
